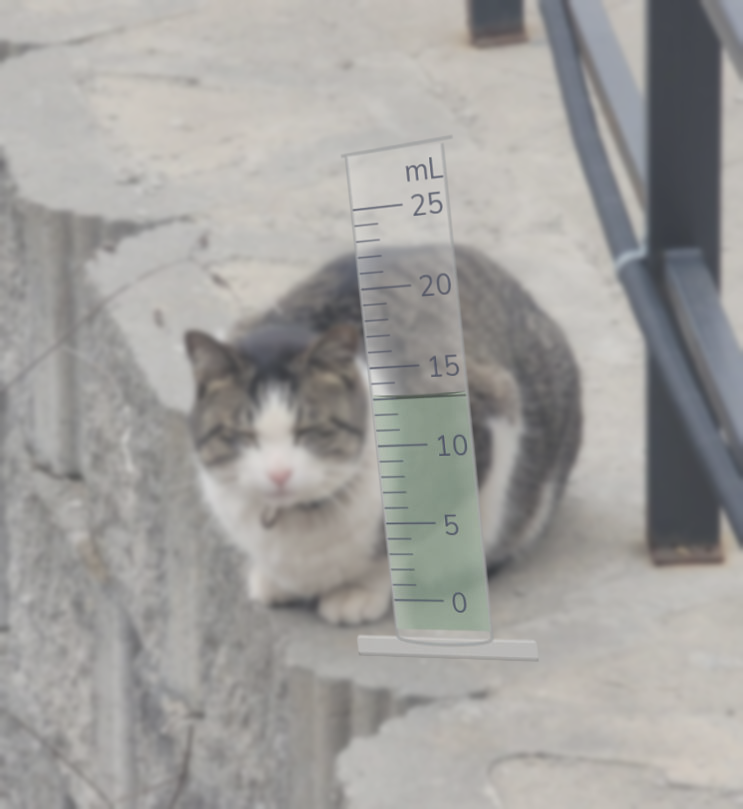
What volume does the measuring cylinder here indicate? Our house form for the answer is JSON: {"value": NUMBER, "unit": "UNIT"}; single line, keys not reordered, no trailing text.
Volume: {"value": 13, "unit": "mL"}
